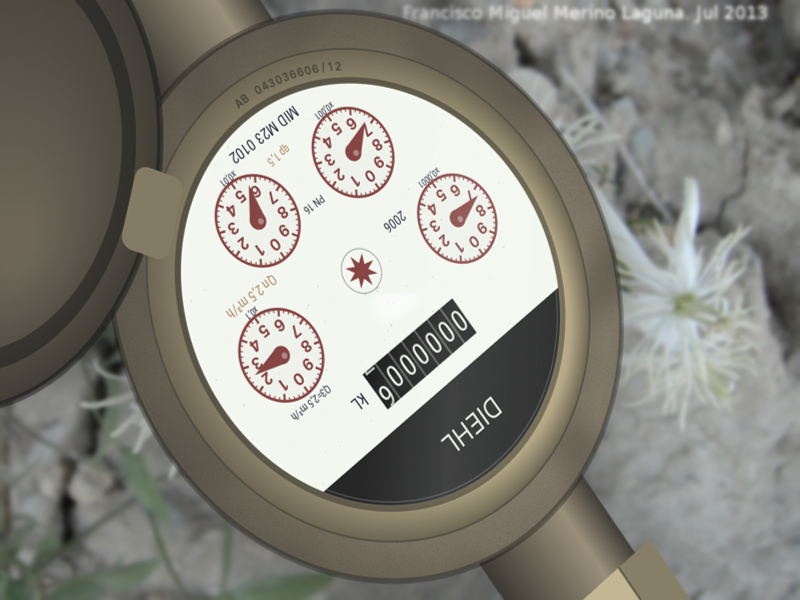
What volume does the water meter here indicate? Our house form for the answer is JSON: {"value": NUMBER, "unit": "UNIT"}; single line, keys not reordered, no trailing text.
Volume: {"value": 6.2567, "unit": "kL"}
